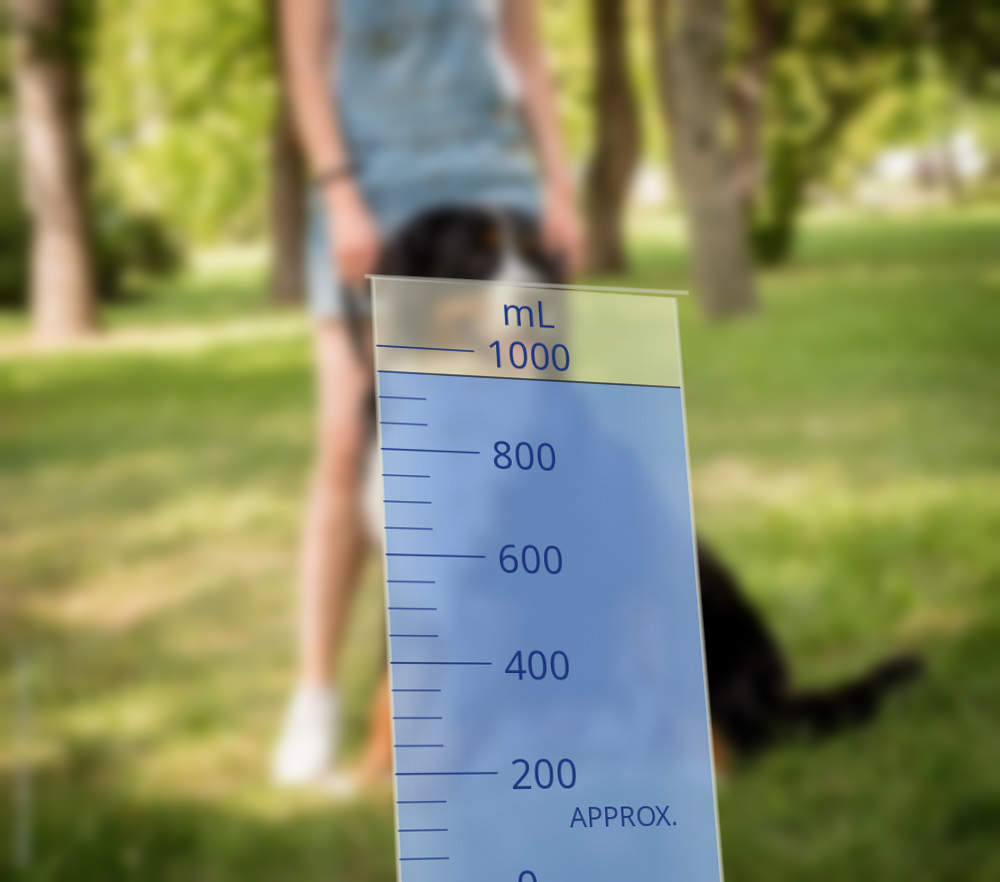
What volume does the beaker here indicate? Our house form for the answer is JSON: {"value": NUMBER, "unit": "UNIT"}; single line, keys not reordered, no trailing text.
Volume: {"value": 950, "unit": "mL"}
